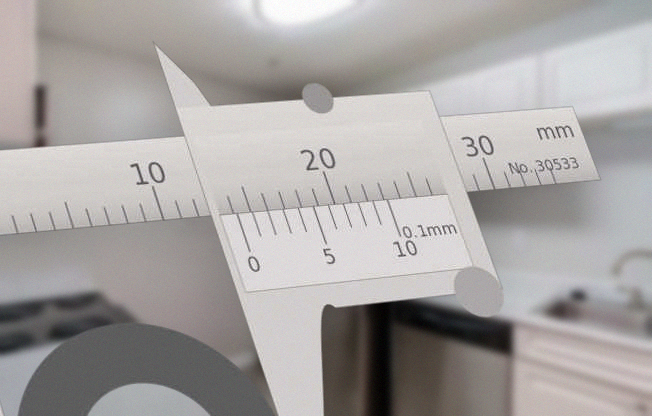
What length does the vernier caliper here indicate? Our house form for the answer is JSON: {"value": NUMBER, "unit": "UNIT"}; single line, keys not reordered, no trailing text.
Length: {"value": 14.2, "unit": "mm"}
